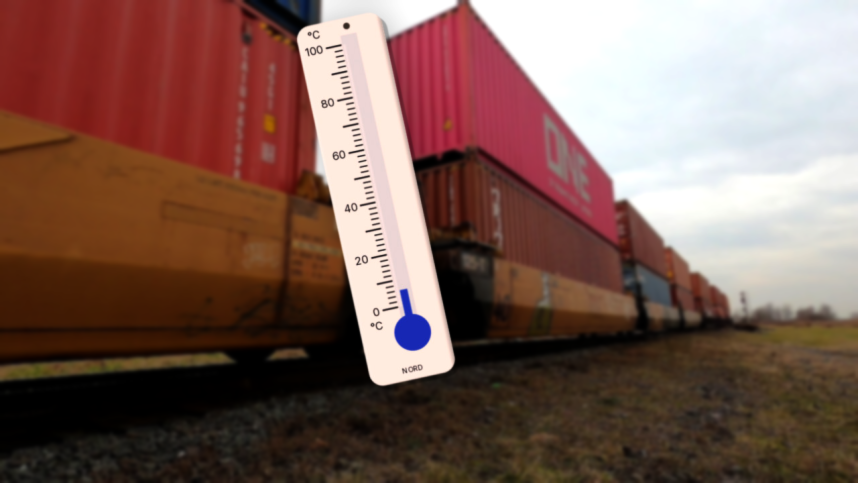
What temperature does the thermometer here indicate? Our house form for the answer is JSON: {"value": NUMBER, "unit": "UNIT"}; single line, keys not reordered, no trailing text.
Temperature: {"value": 6, "unit": "°C"}
